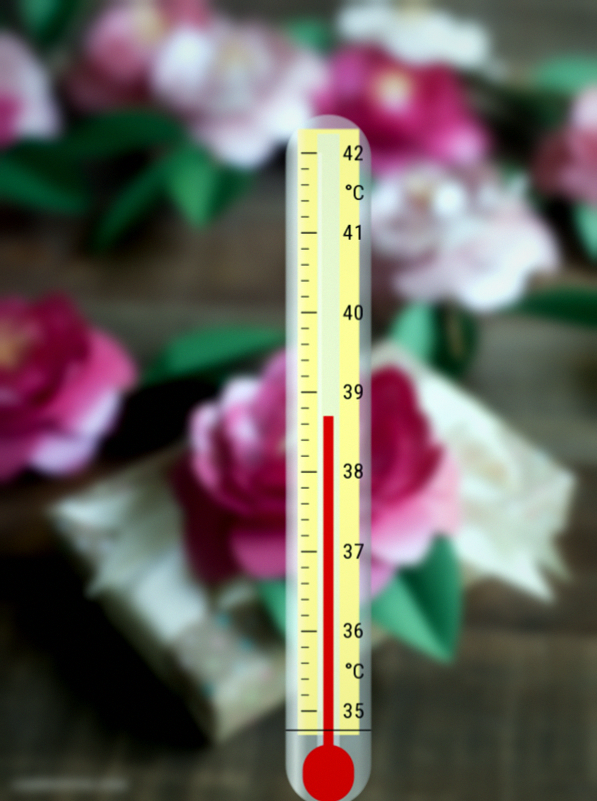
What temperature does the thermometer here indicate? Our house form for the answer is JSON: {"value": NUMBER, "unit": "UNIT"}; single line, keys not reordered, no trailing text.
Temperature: {"value": 38.7, "unit": "°C"}
